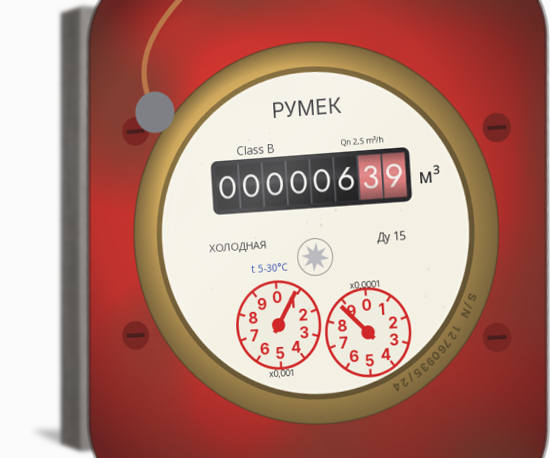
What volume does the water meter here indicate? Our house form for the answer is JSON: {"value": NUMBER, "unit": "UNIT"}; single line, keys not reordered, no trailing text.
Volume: {"value": 6.3908, "unit": "m³"}
